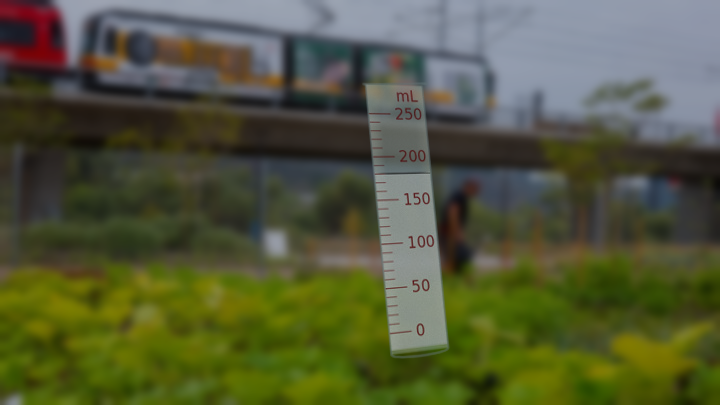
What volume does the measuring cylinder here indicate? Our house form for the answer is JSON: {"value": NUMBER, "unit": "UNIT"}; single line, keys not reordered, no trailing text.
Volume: {"value": 180, "unit": "mL"}
